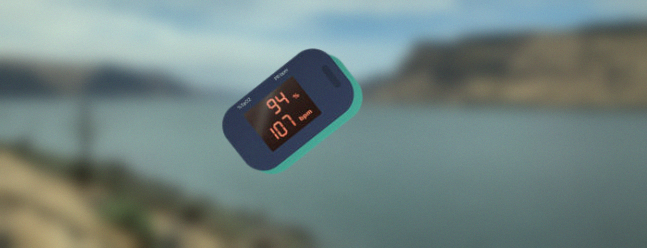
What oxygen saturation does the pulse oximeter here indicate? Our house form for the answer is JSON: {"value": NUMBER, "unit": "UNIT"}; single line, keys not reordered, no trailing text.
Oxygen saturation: {"value": 94, "unit": "%"}
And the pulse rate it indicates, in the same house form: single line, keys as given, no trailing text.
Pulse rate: {"value": 107, "unit": "bpm"}
